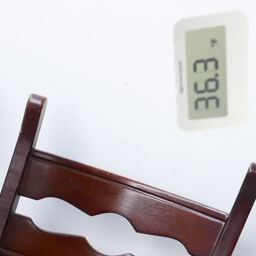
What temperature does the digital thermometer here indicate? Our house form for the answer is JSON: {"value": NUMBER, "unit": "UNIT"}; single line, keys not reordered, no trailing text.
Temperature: {"value": 36.3, "unit": "°F"}
